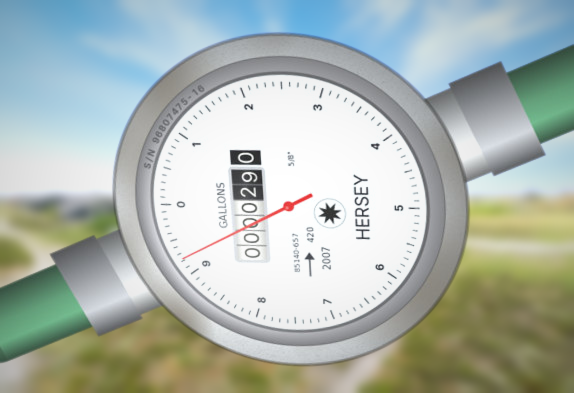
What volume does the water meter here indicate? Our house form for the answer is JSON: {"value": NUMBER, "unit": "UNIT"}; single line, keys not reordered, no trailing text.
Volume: {"value": 289.2, "unit": "gal"}
